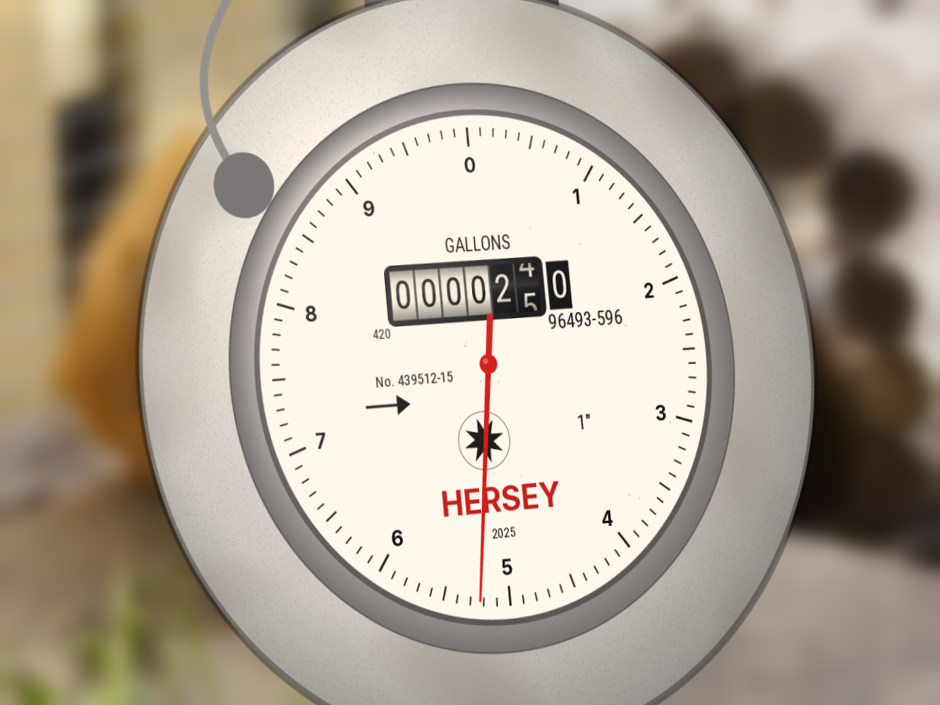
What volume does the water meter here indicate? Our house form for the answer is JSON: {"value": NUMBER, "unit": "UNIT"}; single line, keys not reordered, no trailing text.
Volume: {"value": 245.2, "unit": "gal"}
